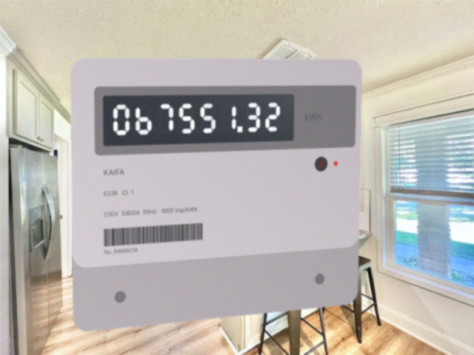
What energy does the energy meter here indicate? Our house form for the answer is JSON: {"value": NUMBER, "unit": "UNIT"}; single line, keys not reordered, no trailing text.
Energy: {"value": 67551.32, "unit": "kWh"}
